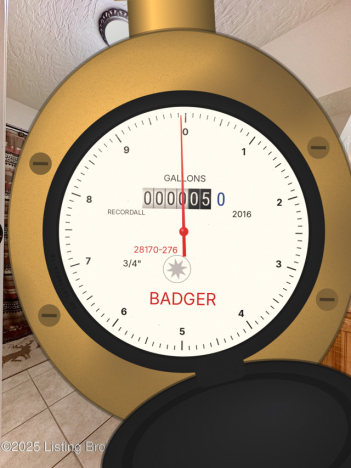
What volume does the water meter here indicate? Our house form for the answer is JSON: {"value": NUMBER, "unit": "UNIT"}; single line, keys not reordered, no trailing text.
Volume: {"value": 49.9, "unit": "gal"}
